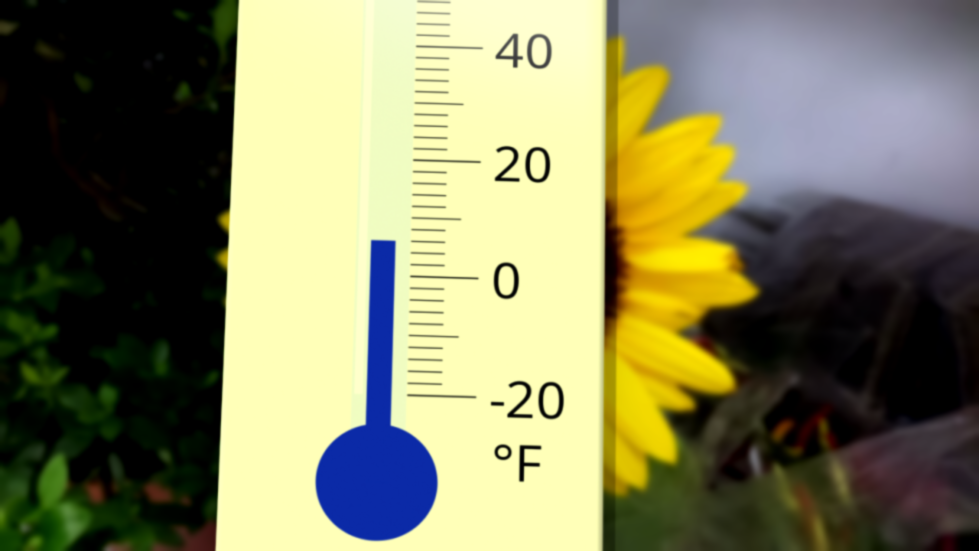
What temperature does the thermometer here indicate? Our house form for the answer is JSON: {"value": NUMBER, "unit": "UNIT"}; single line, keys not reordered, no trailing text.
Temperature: {"value": 6, "unit": "°F"}
